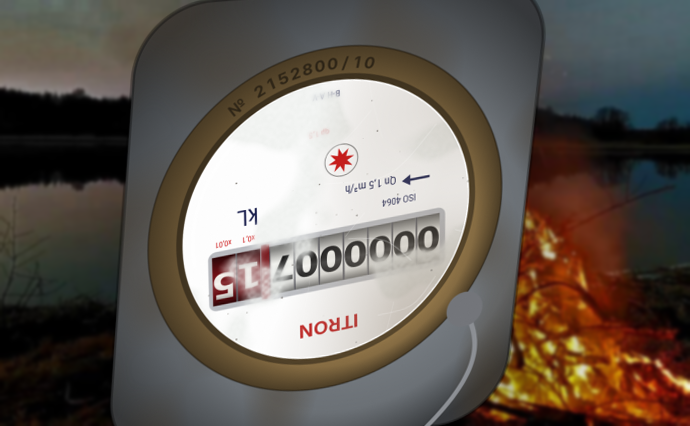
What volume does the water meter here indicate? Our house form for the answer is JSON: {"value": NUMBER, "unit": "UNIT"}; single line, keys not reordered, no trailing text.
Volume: {"value": 7.15, "unit": "kL"}
